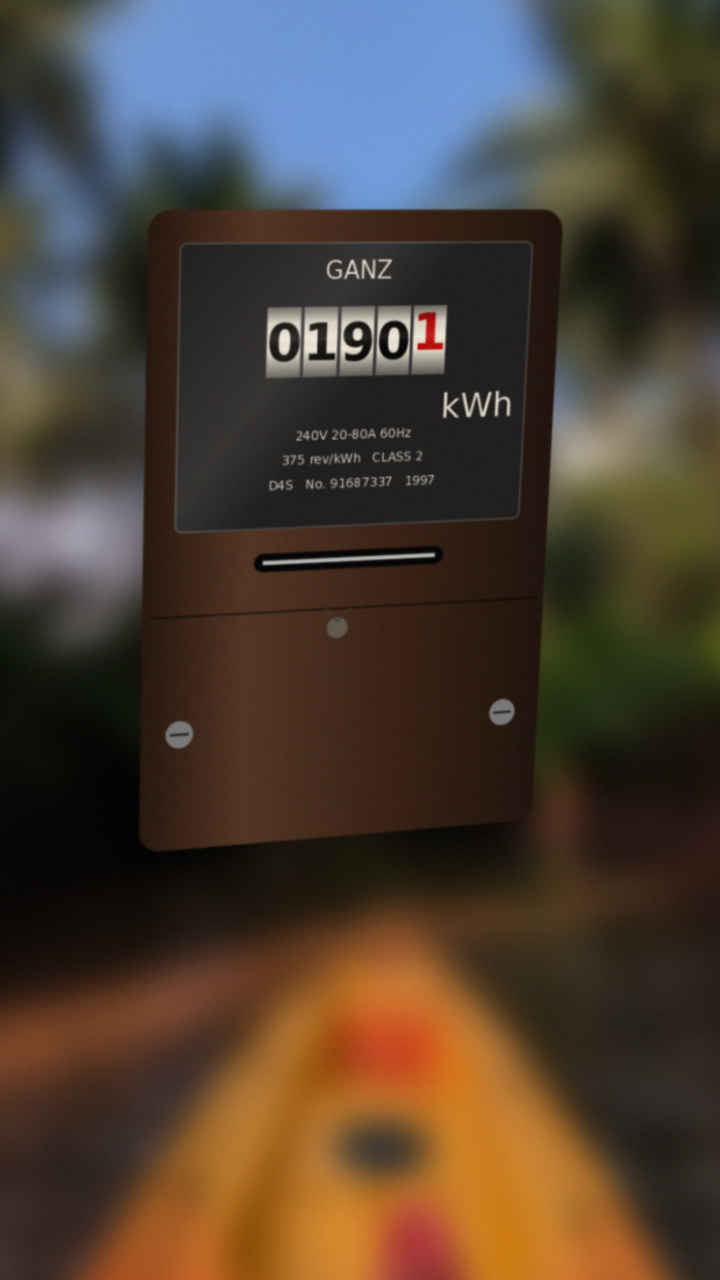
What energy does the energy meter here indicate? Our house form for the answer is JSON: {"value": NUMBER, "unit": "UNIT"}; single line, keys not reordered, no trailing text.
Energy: {"value": 190.1, "unit": "kWh"}
